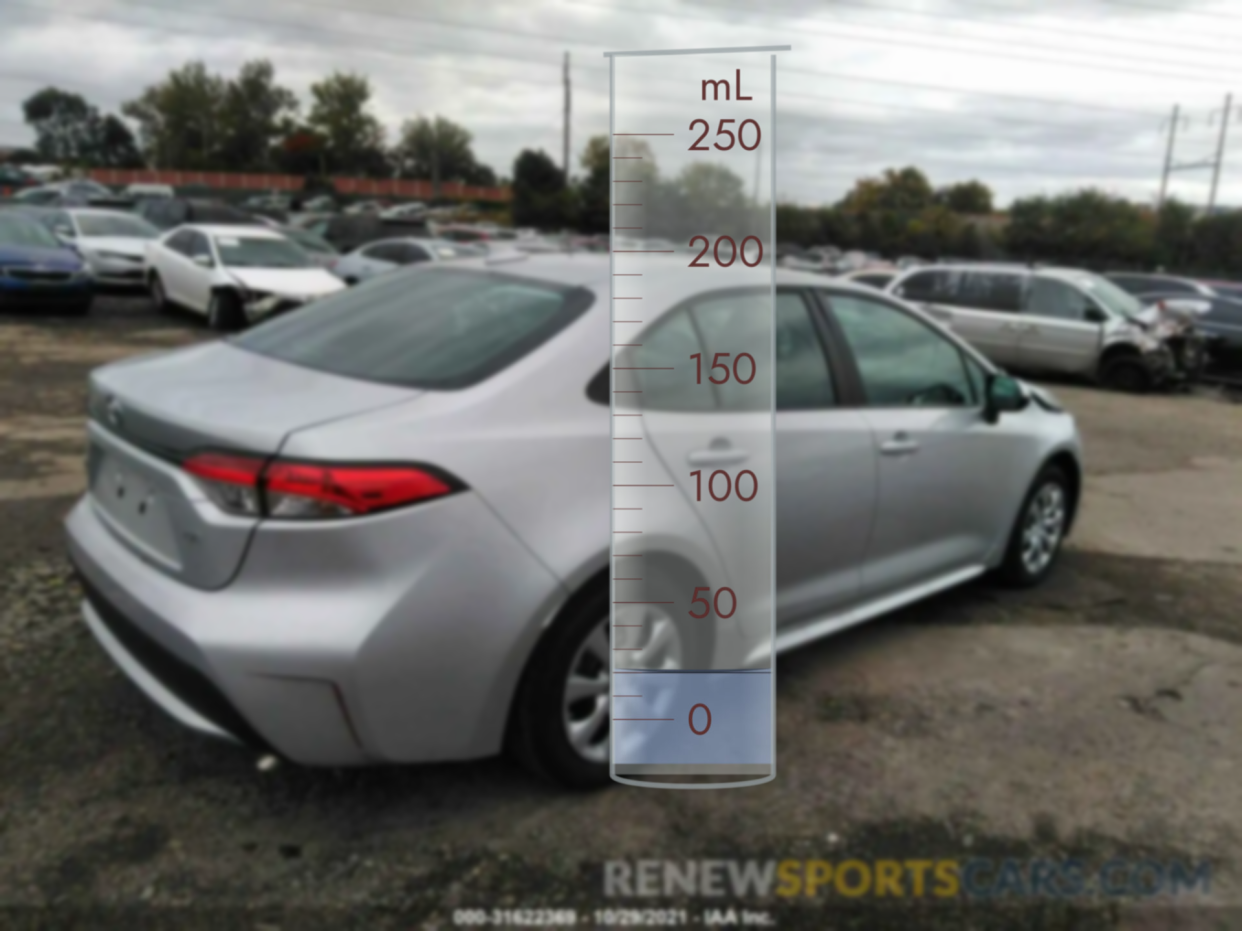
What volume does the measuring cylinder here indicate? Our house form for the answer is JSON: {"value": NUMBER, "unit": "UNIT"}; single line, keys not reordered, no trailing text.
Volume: {"value": 20, "unit": "mL"}
